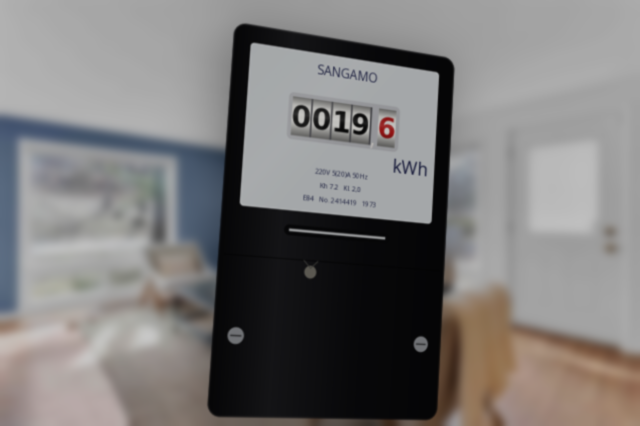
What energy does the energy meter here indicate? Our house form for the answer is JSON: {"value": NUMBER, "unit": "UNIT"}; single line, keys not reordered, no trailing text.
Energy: {"value": 19.6, "unit": "kWh"}
